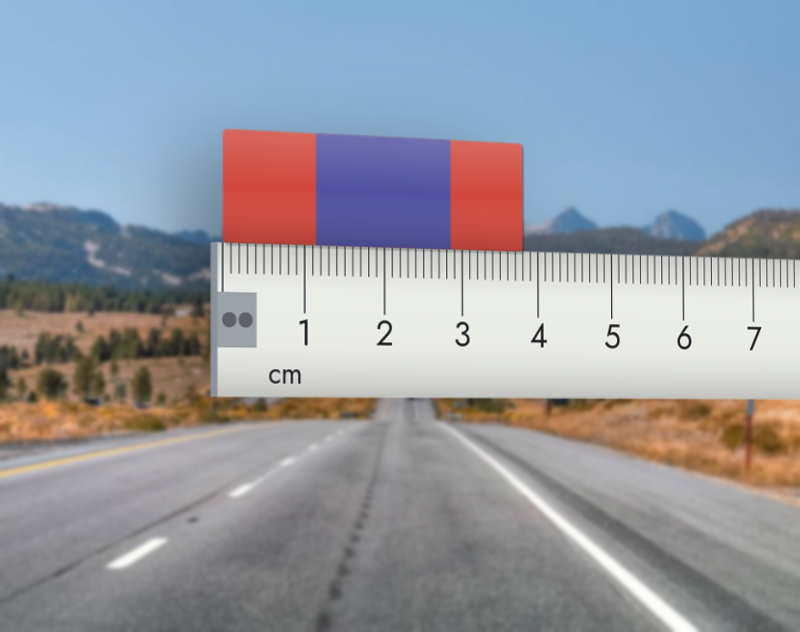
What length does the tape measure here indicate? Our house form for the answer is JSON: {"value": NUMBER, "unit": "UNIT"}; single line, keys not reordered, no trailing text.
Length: {"value": 3.8, "unit": "cm"}
